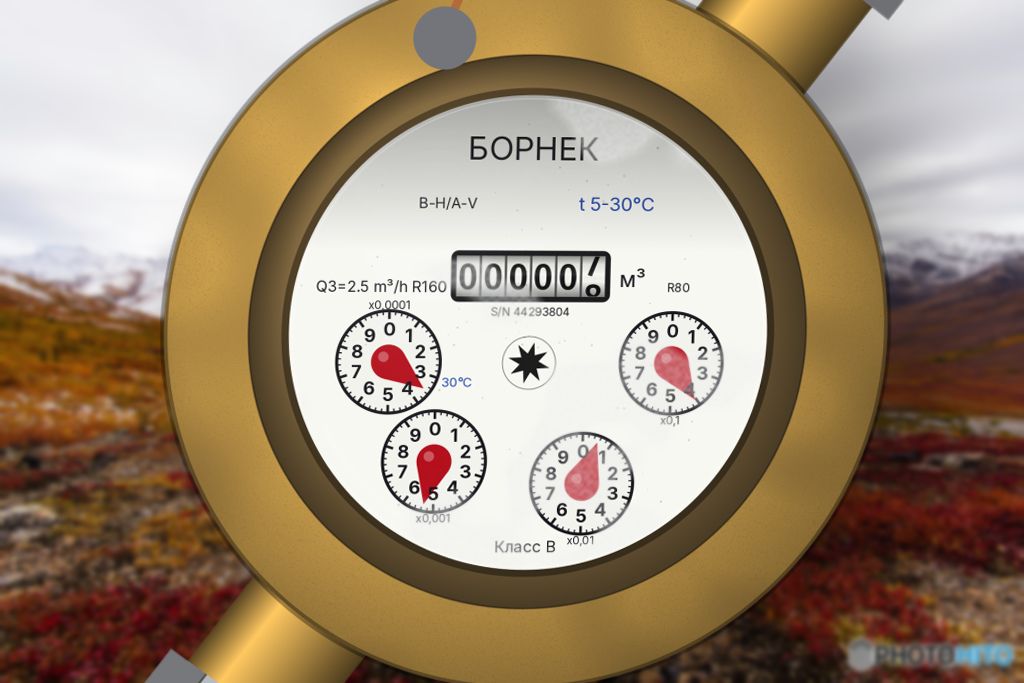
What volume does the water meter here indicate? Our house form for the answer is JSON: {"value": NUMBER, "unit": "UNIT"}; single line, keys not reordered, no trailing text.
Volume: {"value": 7.4053, "unit": "m³"}
